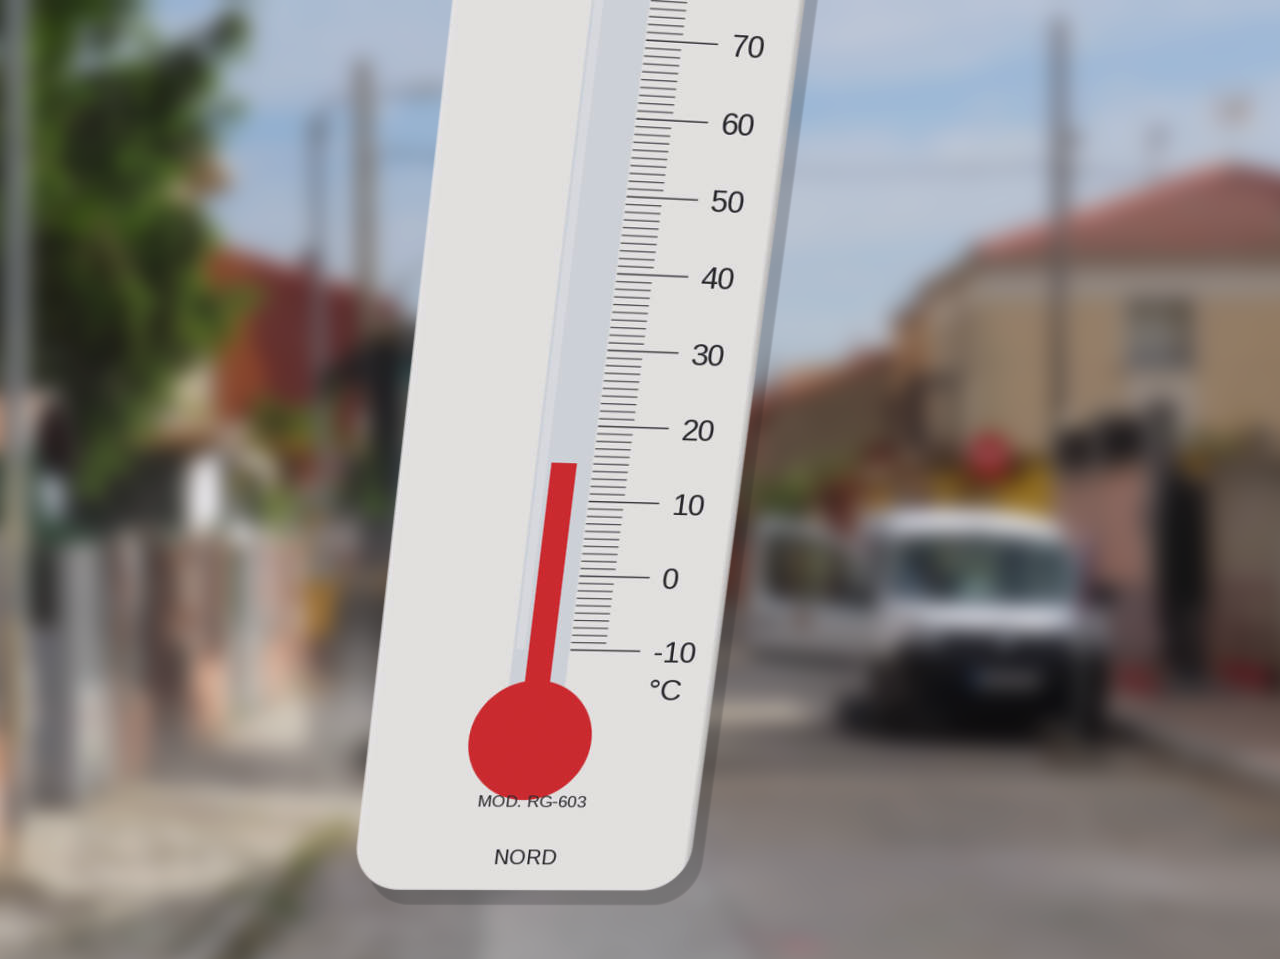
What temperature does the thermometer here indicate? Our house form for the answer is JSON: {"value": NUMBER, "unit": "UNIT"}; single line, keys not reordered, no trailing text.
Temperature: {"value": 15, "unit": "°C"}
